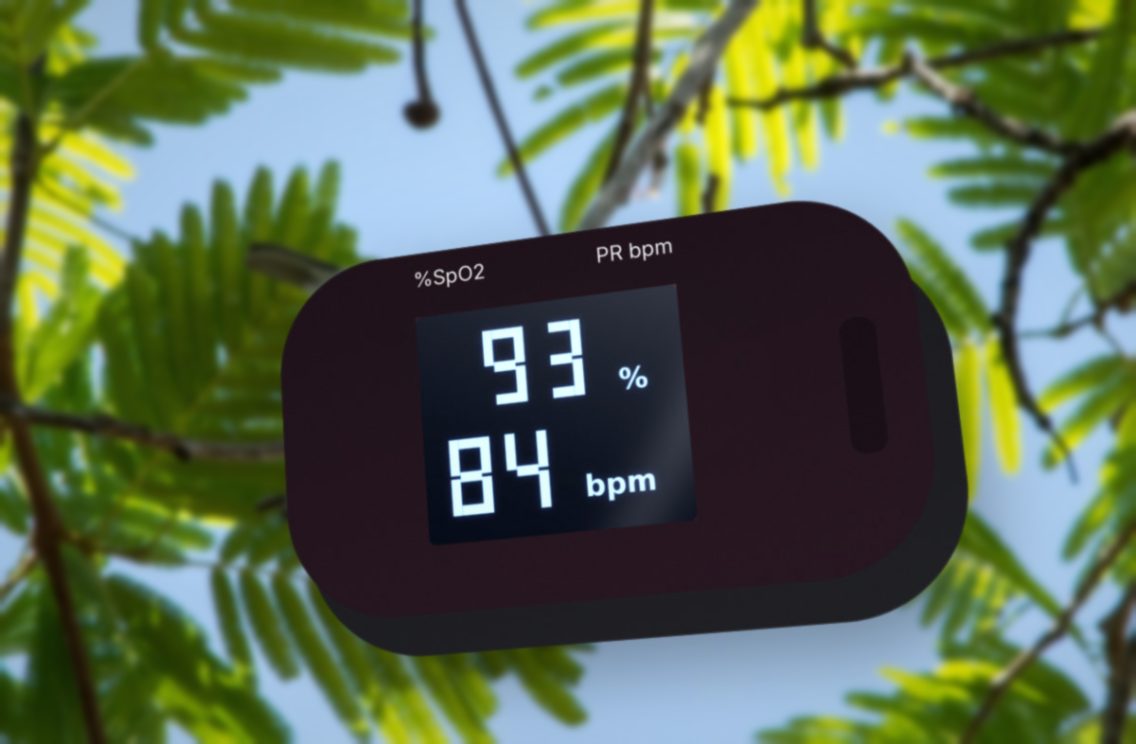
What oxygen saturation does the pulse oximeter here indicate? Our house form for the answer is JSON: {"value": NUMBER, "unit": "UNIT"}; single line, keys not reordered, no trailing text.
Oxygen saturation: {"value": 93, "unit": "%"}
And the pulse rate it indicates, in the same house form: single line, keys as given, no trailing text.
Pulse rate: {"value": 84, "unit": "bpm"}
